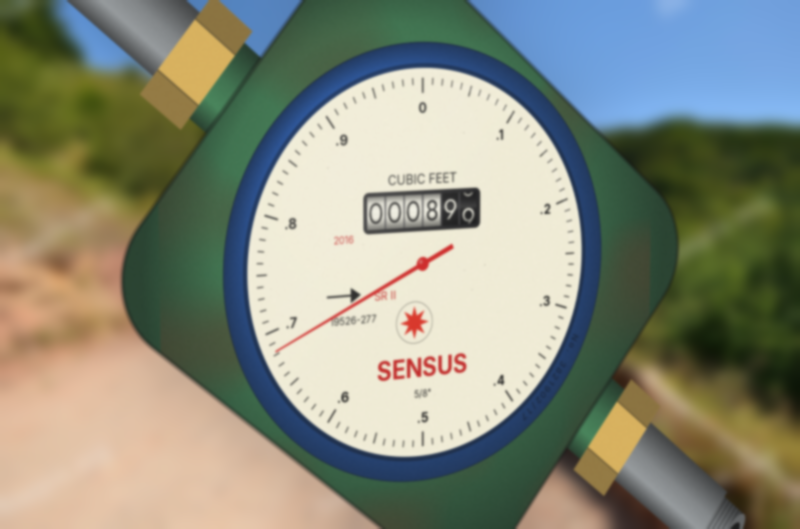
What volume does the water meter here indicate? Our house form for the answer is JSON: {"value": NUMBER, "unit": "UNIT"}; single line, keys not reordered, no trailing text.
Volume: {"value": 898.68, "unit": "ft³"}
